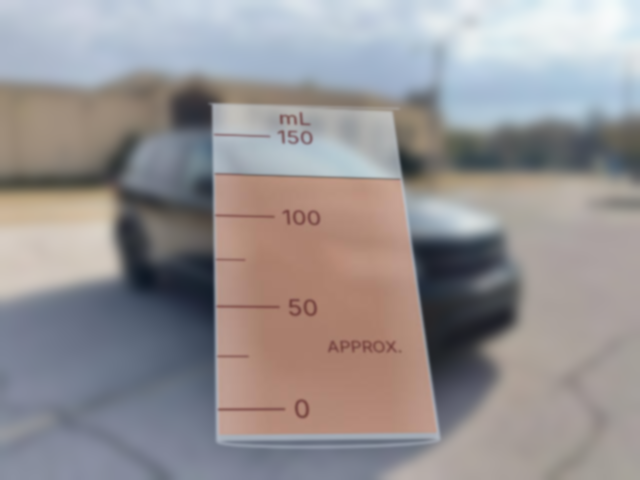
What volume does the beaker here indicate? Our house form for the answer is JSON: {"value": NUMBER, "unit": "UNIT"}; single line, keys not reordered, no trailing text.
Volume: {"value": 125, "unit": "mL"}
